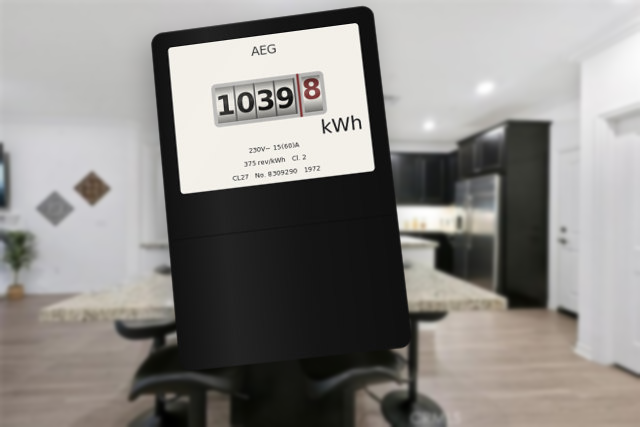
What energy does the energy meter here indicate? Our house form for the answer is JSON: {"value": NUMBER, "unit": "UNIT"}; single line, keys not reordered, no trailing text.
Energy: {"value": 1039.8, "unit": "kWh"}
